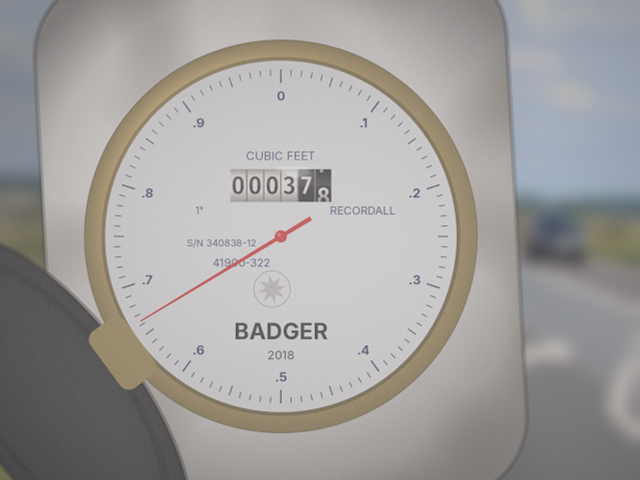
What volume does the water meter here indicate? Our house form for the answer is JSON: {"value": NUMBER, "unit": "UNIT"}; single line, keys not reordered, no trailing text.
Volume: {"value": 377.66, "unit": "ft³"}
